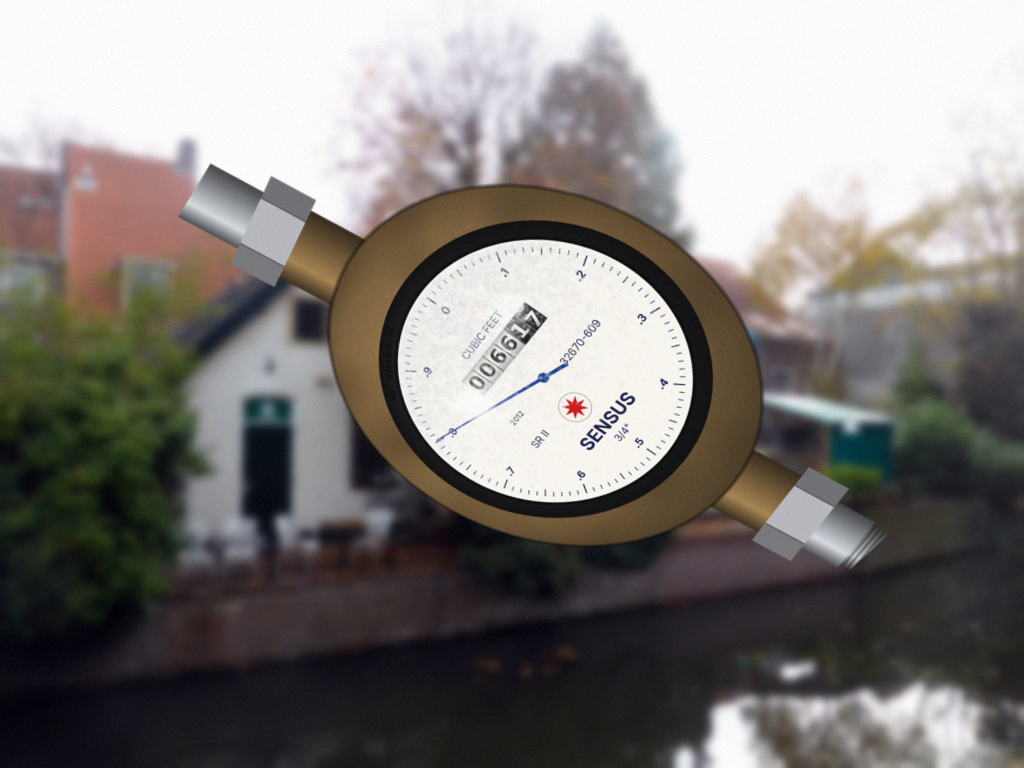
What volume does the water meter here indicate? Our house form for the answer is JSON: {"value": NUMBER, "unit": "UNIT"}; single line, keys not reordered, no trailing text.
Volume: {"value": 6616.80, "unit": "ft³"}
